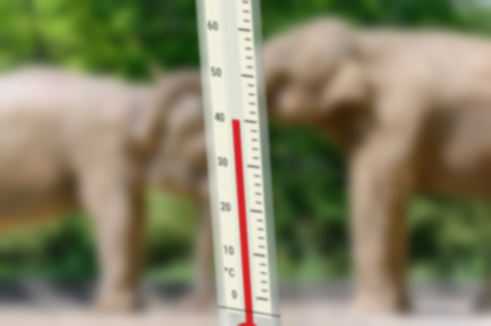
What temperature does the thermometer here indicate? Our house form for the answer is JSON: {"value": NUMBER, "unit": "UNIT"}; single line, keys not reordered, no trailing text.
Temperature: {"value": 40, "unit": "°C"}
